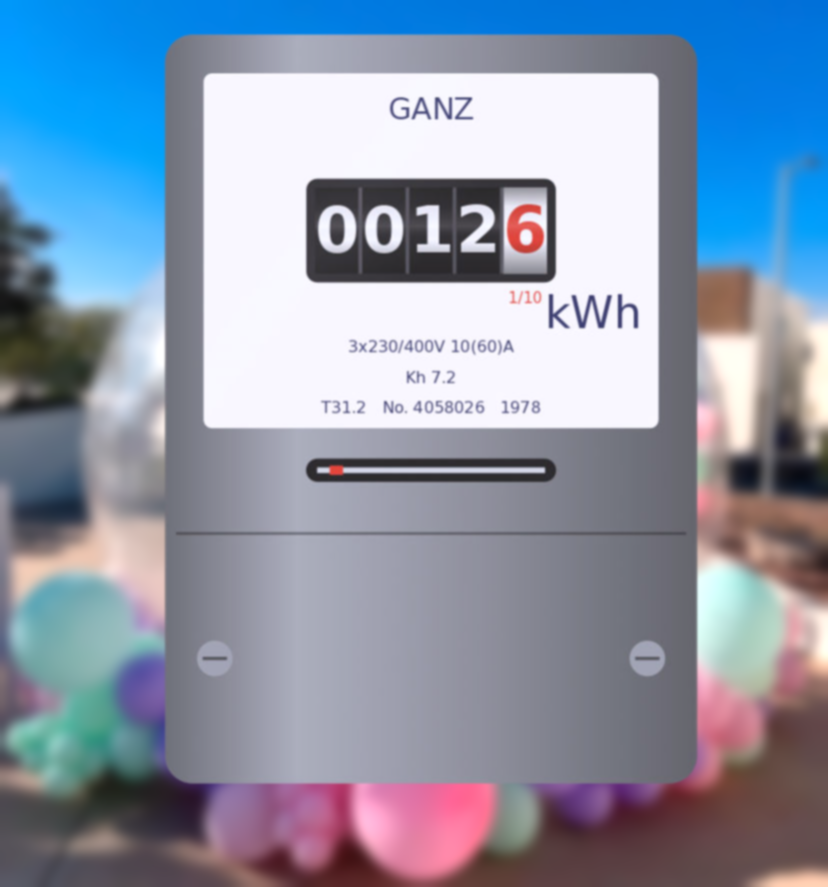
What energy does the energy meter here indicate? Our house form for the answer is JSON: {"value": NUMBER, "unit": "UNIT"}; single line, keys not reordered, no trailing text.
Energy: {"value": 12.6, "unit": "kWh"}
